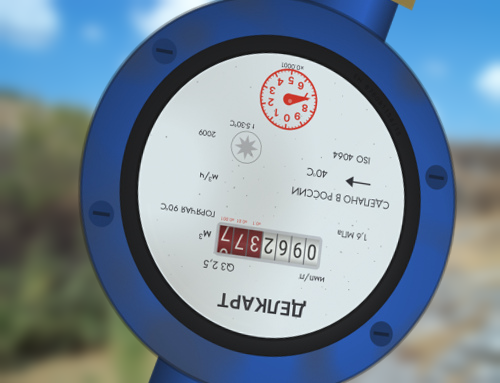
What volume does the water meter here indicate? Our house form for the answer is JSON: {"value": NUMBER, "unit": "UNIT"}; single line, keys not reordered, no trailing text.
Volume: {"value": 962.3767, "unit": "m³"}
